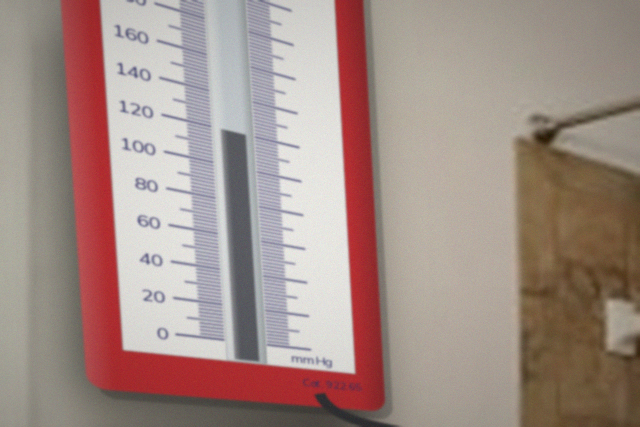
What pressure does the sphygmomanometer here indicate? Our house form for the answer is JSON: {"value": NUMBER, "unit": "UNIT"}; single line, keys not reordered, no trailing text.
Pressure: {"value": 120, "unit": "mmHg"}
